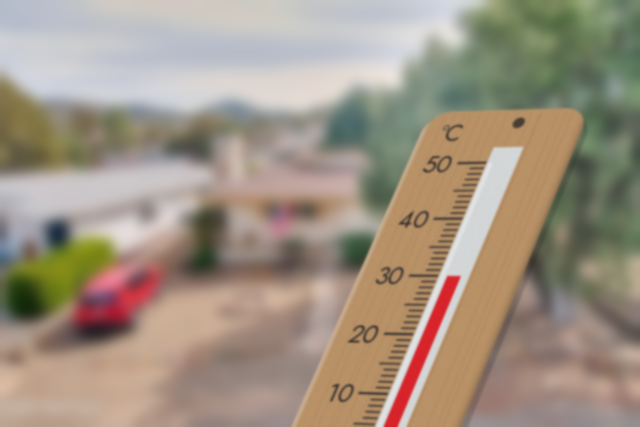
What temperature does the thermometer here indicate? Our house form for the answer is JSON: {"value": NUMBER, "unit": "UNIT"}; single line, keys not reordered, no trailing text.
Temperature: {"value": 30, "unit": "°C"}
